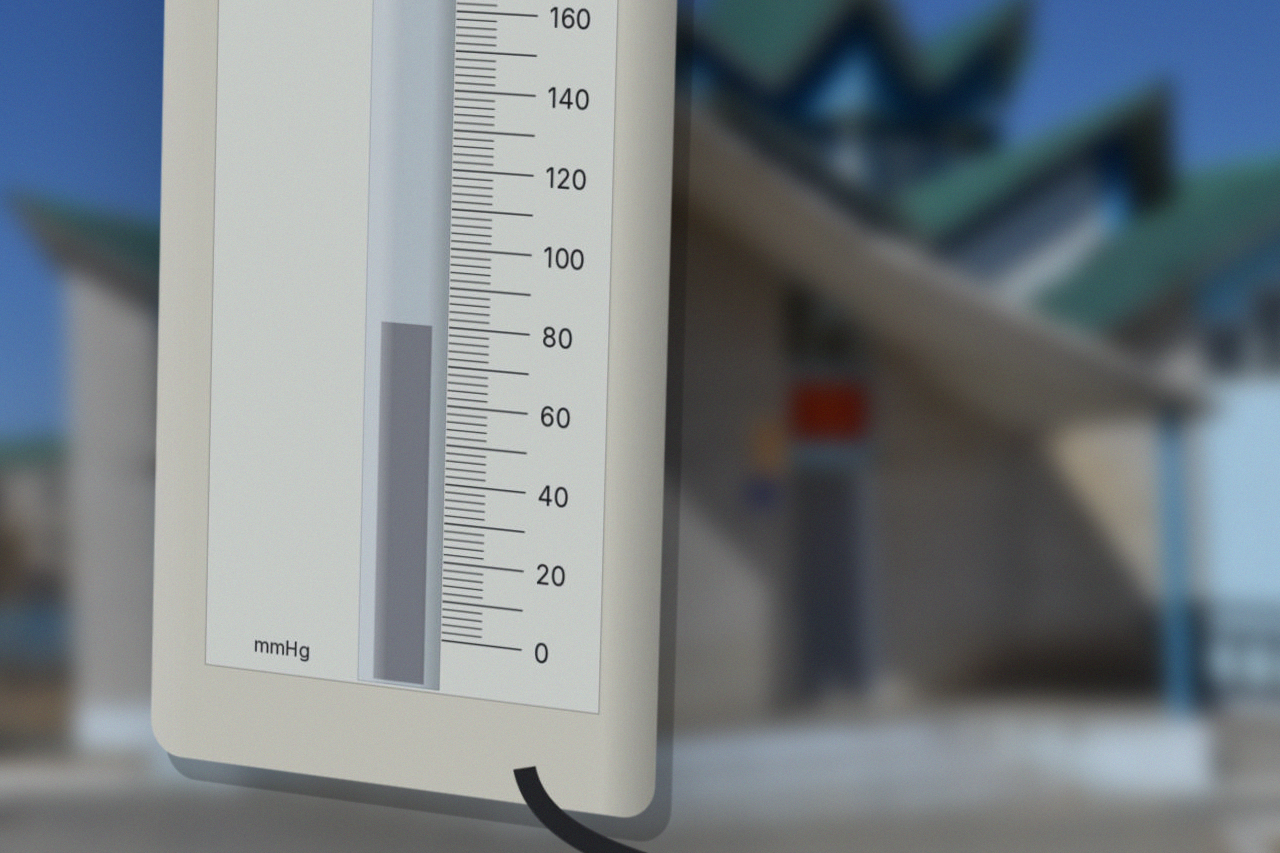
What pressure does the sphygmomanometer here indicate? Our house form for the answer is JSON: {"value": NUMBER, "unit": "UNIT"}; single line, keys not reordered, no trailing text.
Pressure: {"value": 80, "unit": "mmHg"}
